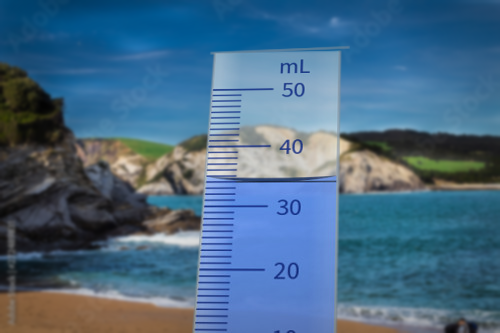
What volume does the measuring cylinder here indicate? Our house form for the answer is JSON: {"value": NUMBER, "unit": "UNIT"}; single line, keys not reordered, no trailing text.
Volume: {"value": 34, "unit": "mL"}
